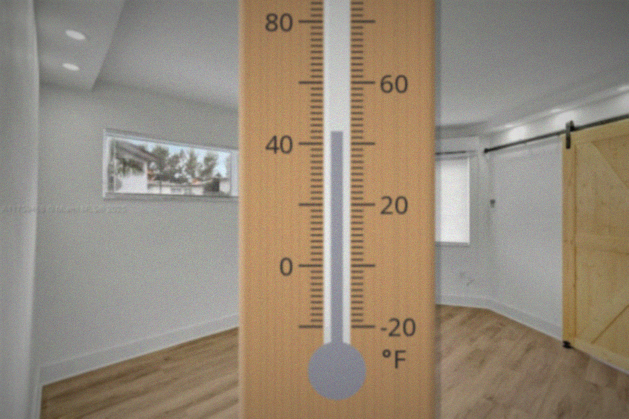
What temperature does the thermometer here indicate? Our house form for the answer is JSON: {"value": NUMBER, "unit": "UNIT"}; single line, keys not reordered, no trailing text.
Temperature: {"value": 44, "unit": "°F"}
